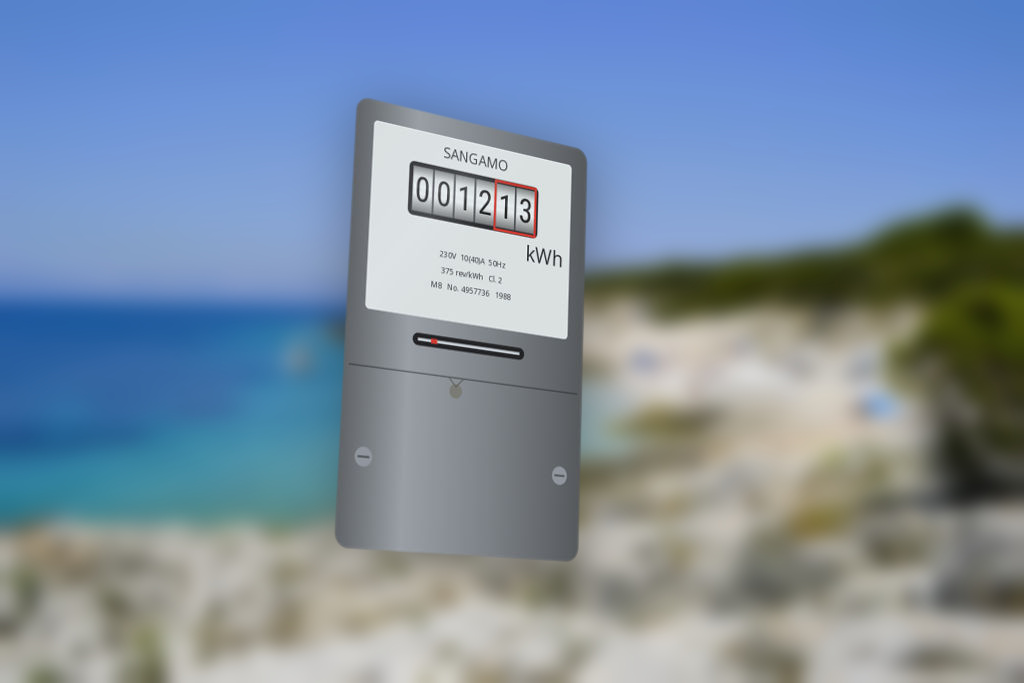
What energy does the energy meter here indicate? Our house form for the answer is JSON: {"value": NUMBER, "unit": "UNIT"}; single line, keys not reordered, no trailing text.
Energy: {"value": 12.13, "unit": "kWh"}
